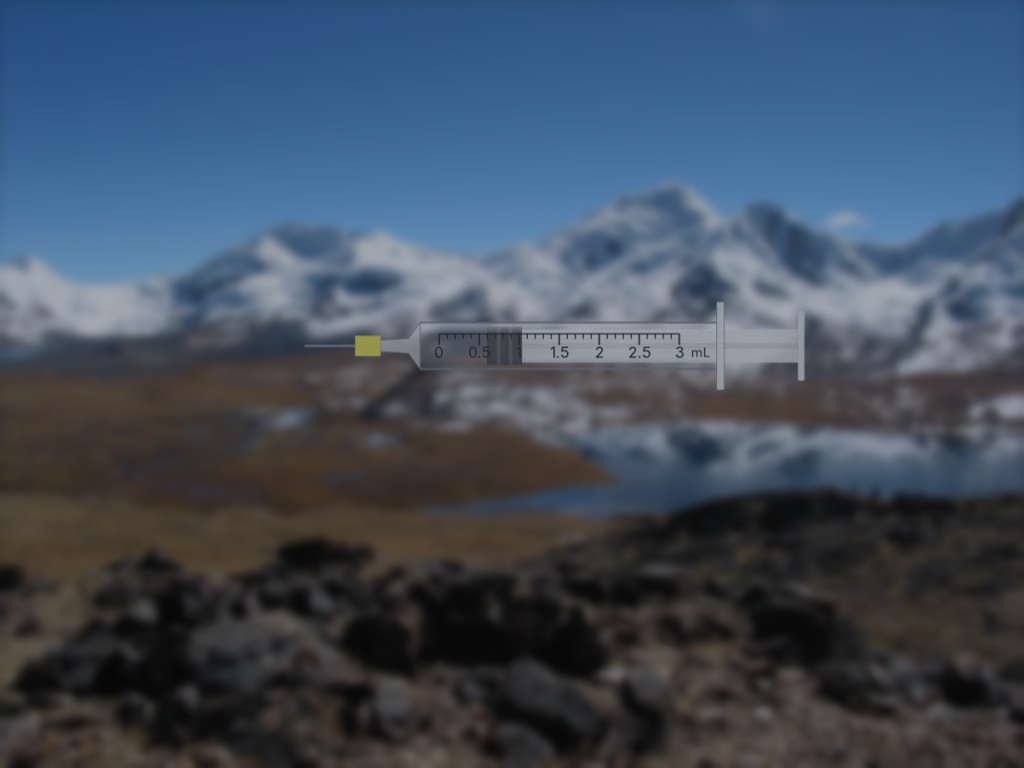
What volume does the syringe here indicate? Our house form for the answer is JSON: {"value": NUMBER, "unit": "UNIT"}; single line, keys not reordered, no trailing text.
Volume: {"value": 0.6, "unit": "mL"}
